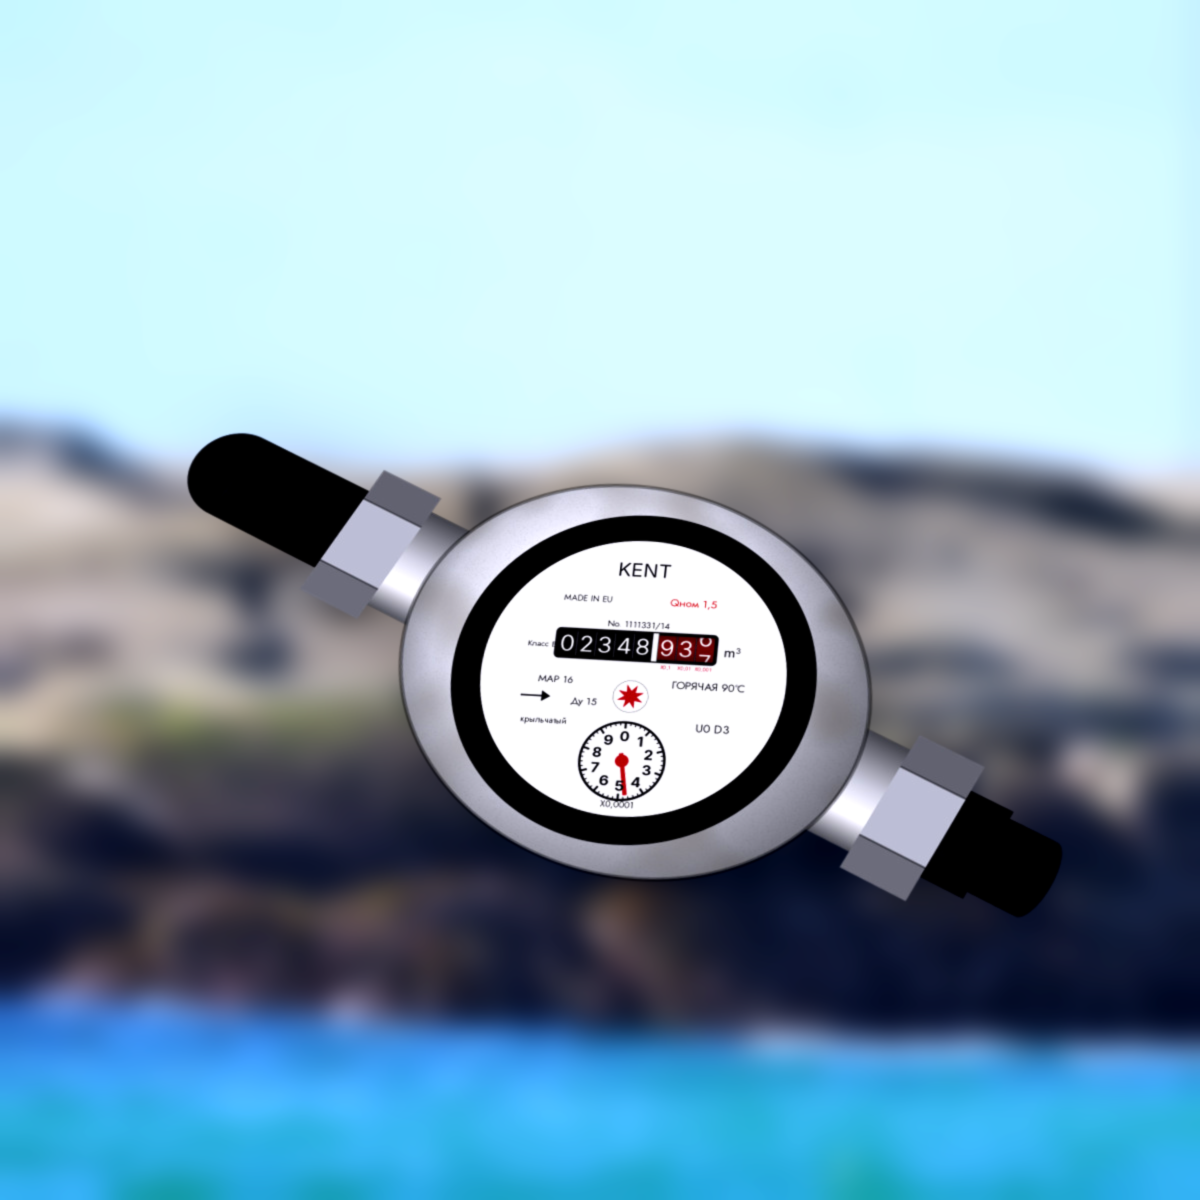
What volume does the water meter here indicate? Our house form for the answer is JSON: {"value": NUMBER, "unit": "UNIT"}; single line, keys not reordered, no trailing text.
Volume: {"value": 2348.9364, "unit": "m³"}
